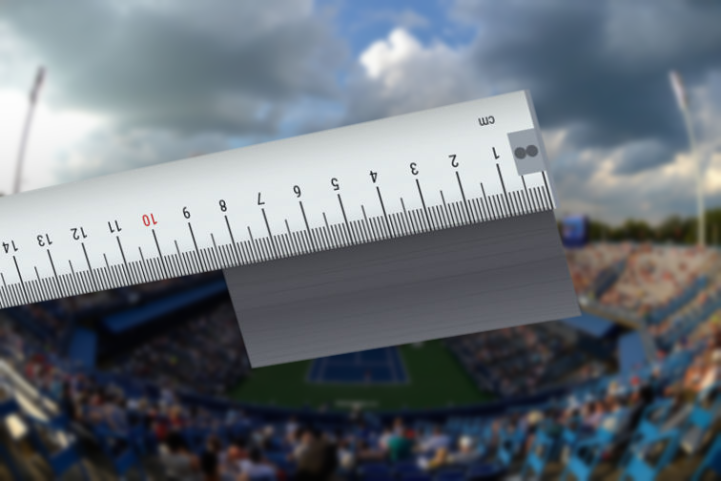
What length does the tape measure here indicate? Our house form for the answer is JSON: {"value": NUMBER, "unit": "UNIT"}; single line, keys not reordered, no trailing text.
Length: {"value": 8.5, "unit": "cm"}
